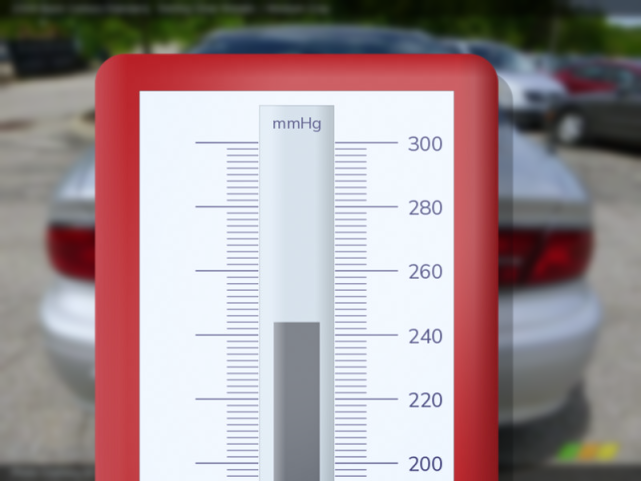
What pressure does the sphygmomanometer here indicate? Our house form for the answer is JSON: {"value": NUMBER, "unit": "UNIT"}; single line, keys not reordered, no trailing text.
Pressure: {"value": 244, "unit": "mmHg"}
